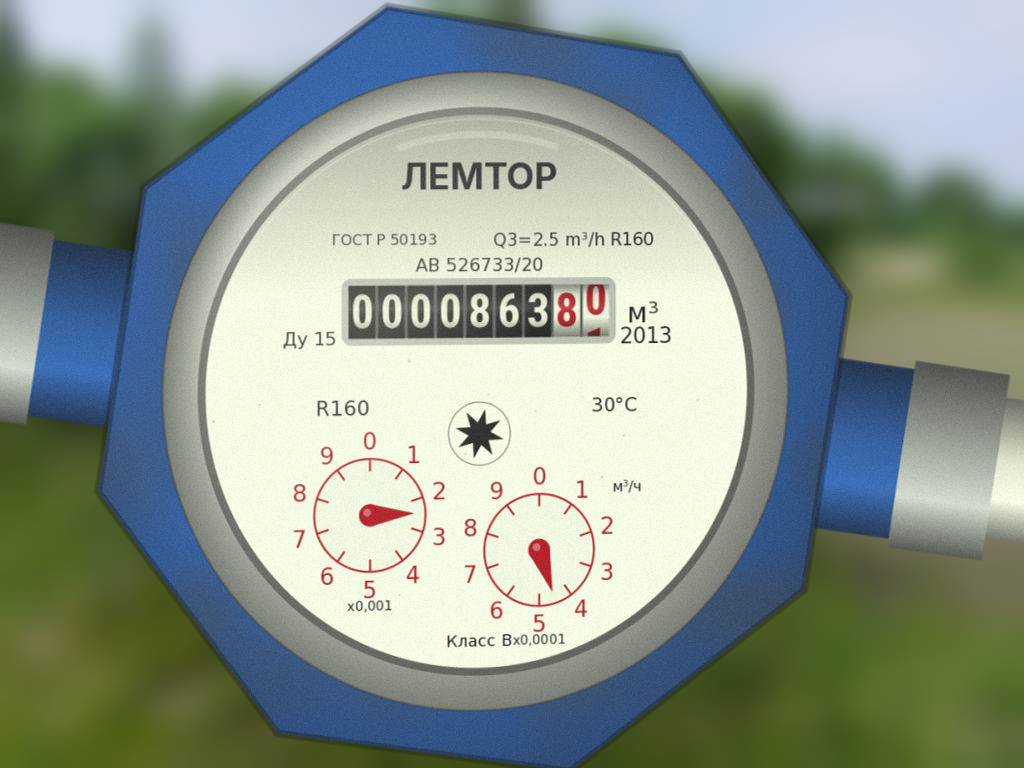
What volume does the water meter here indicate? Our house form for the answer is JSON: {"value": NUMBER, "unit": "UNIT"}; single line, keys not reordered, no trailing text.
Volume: {"value": 863.8024, "unit": "m³"}
